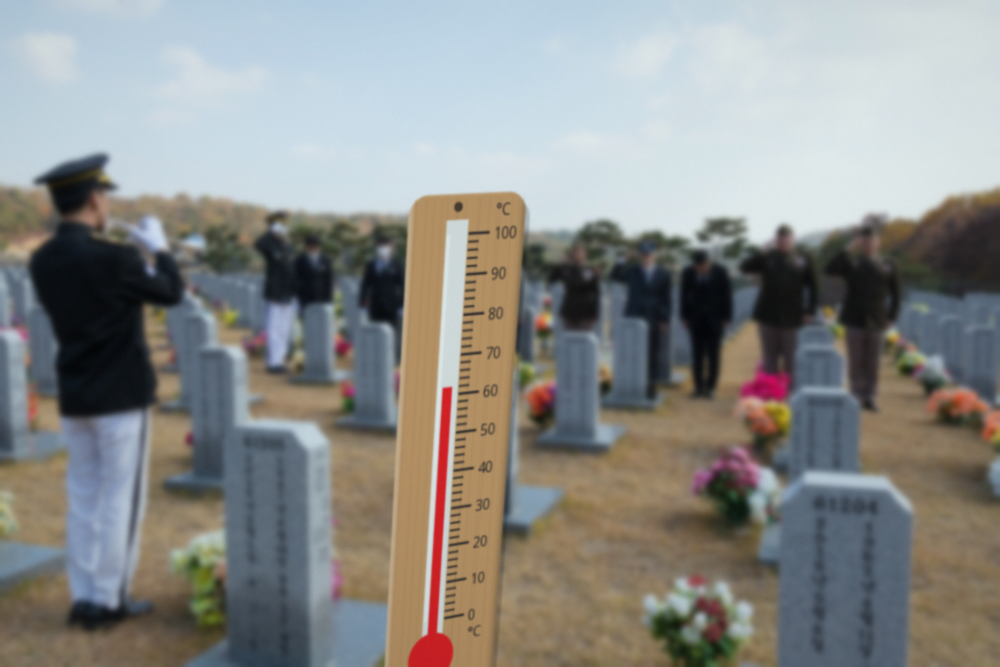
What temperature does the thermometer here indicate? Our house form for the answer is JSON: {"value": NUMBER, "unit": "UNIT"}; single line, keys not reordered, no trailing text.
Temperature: {"value": 62, "unit": "°C"}
